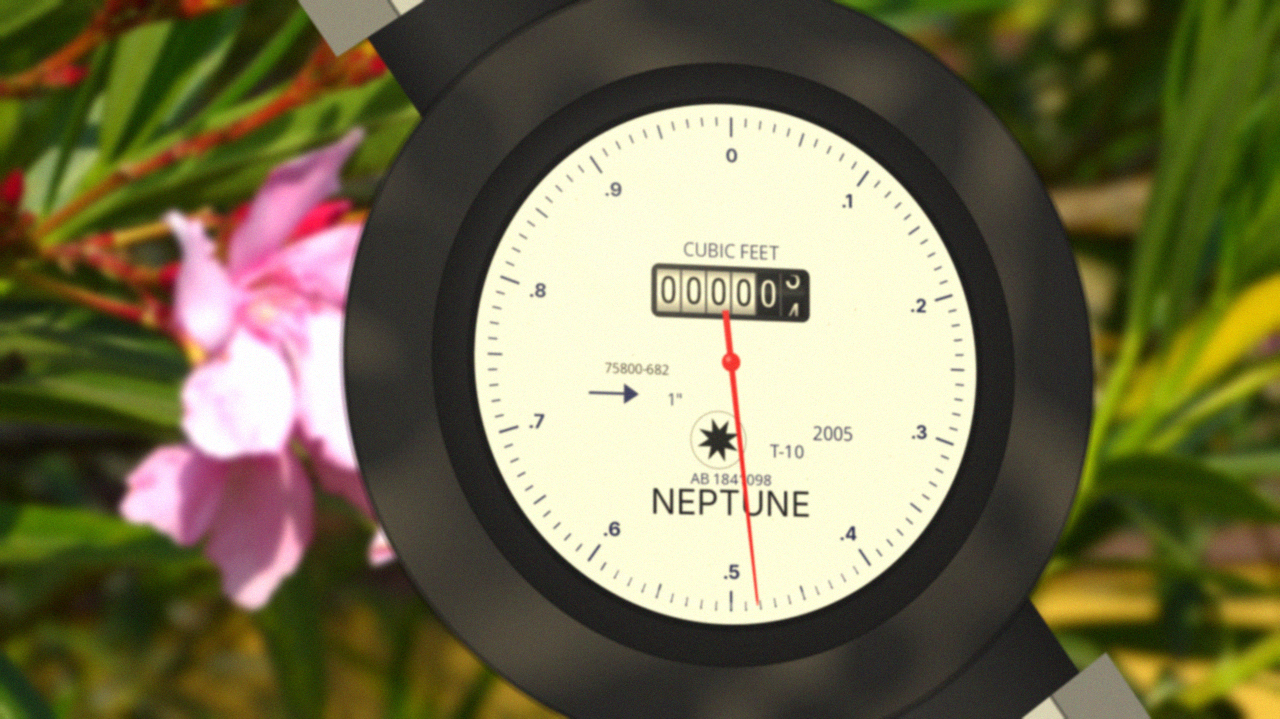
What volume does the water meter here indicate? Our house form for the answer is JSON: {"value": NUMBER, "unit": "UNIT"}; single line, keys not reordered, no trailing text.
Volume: {"value": 3.48, "unit": "ft³"}
